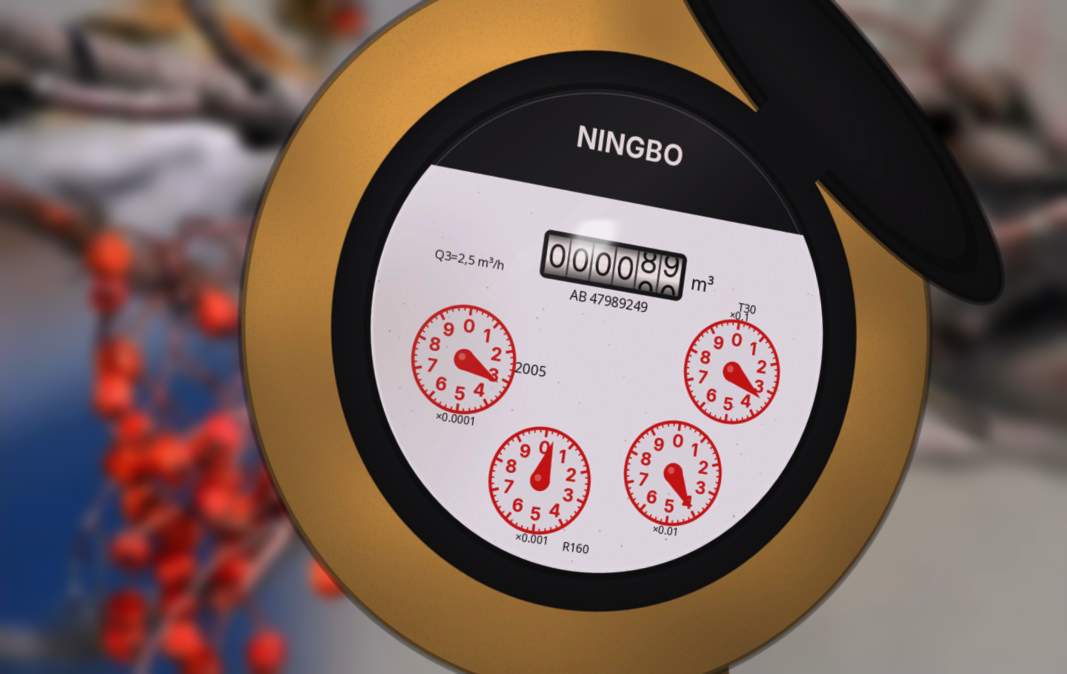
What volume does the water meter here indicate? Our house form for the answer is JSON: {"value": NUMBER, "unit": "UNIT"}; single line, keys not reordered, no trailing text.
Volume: {"value": 89.3403, "unit": "m³"}
